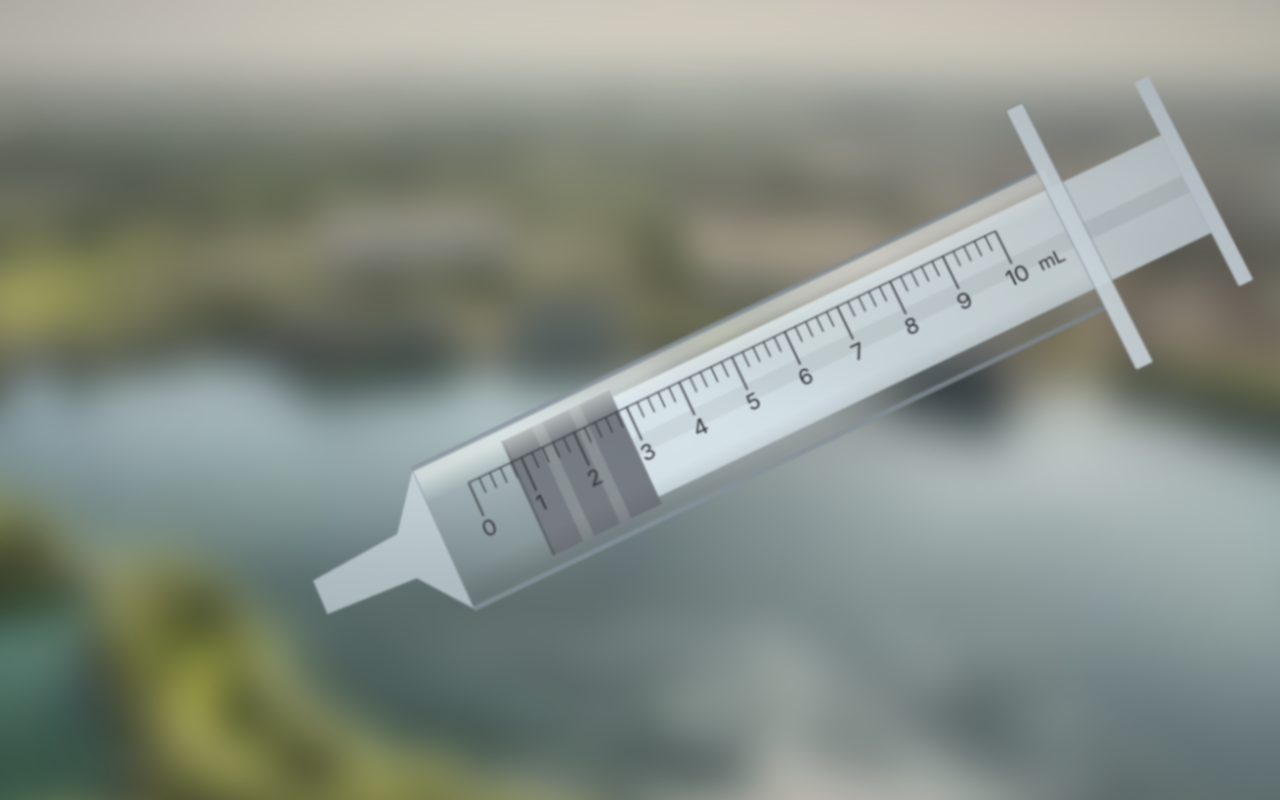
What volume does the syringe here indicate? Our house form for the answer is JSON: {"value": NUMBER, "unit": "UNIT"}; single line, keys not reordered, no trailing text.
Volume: {"value": 0.8, "unit": "mL"}
